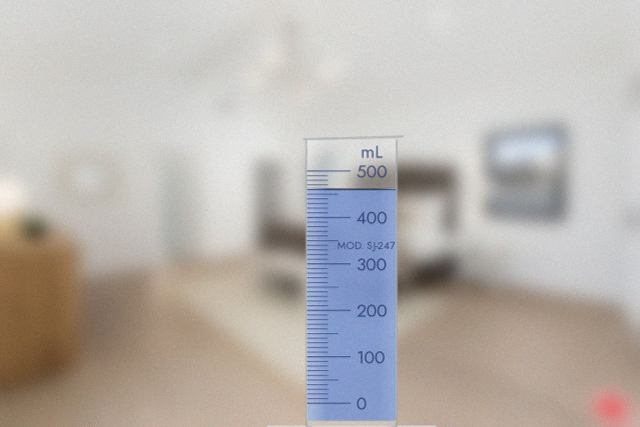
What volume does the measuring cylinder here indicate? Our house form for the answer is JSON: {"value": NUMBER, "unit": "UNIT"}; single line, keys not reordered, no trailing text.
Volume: {"value": 460, "unit": "mL"}
